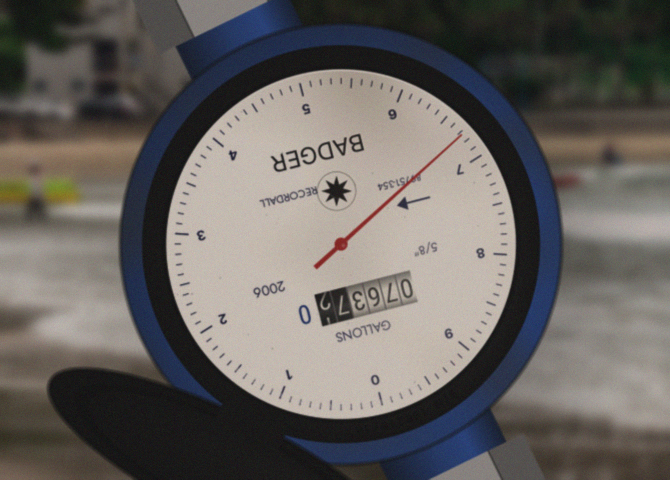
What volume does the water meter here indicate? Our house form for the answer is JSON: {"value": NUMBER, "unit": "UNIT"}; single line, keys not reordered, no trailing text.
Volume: {"value": 763716.7, "unit": "gal"}
